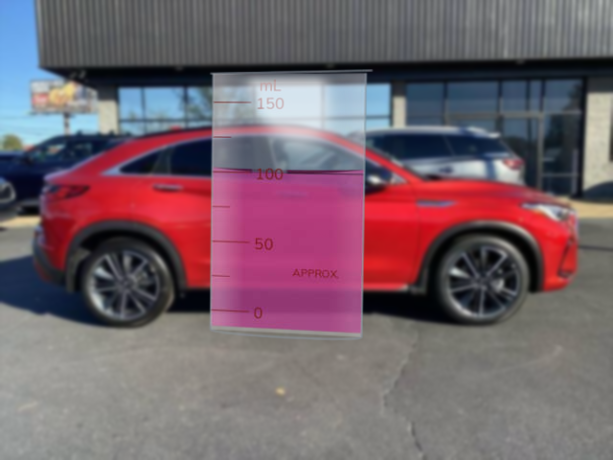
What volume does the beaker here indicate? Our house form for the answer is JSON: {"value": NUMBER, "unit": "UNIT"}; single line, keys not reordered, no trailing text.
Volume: {"value": 100, "unit": "mL"}
